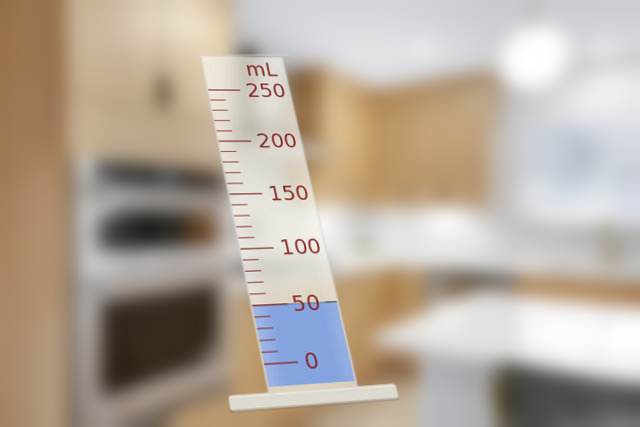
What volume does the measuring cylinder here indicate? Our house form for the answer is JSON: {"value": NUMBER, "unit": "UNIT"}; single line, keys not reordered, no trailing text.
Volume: {"value": 50, "unit": "mL"}
